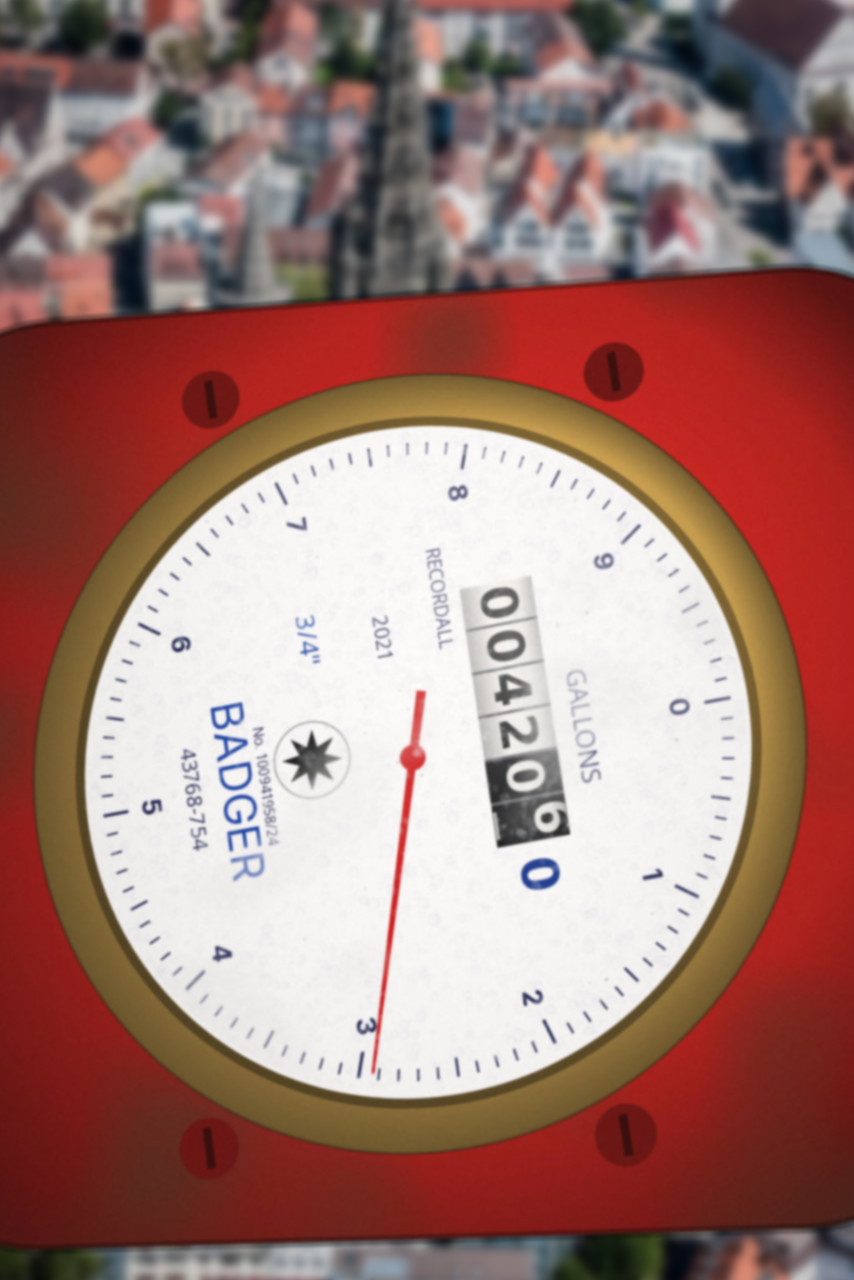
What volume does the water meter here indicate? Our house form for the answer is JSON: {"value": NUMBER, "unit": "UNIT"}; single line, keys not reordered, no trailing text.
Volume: {"value": 42062.9, "unit": "gal"}
